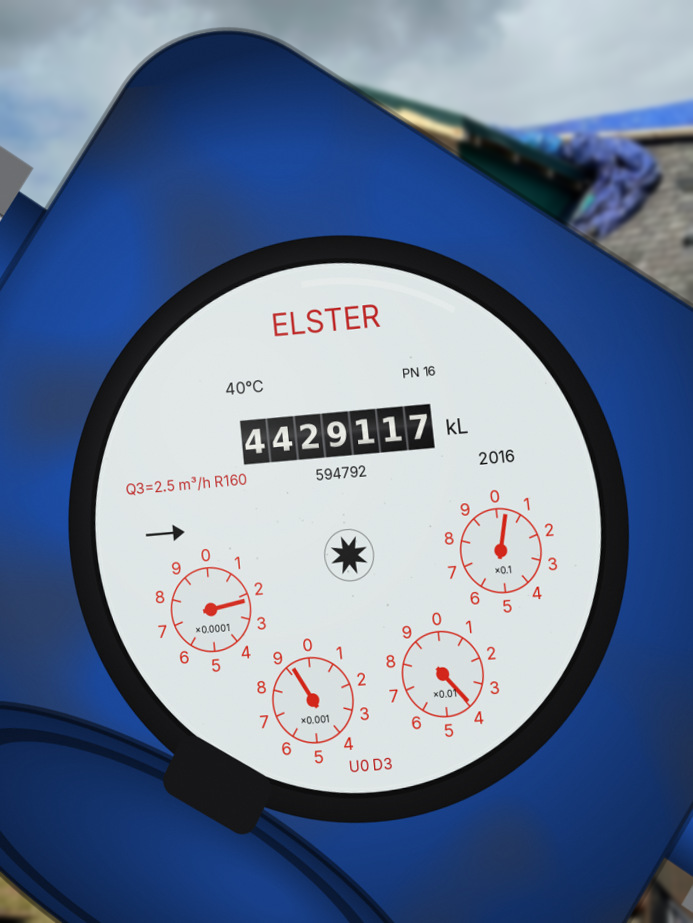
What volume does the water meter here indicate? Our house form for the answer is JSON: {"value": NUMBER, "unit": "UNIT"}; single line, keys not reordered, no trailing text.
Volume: {"value": 4429117.0392, "unit": "kL"}
